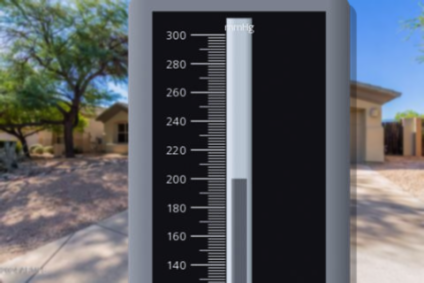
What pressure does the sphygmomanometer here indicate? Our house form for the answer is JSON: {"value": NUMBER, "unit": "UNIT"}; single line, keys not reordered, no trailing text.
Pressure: {"value": 200, "unit": "mmHg"}
